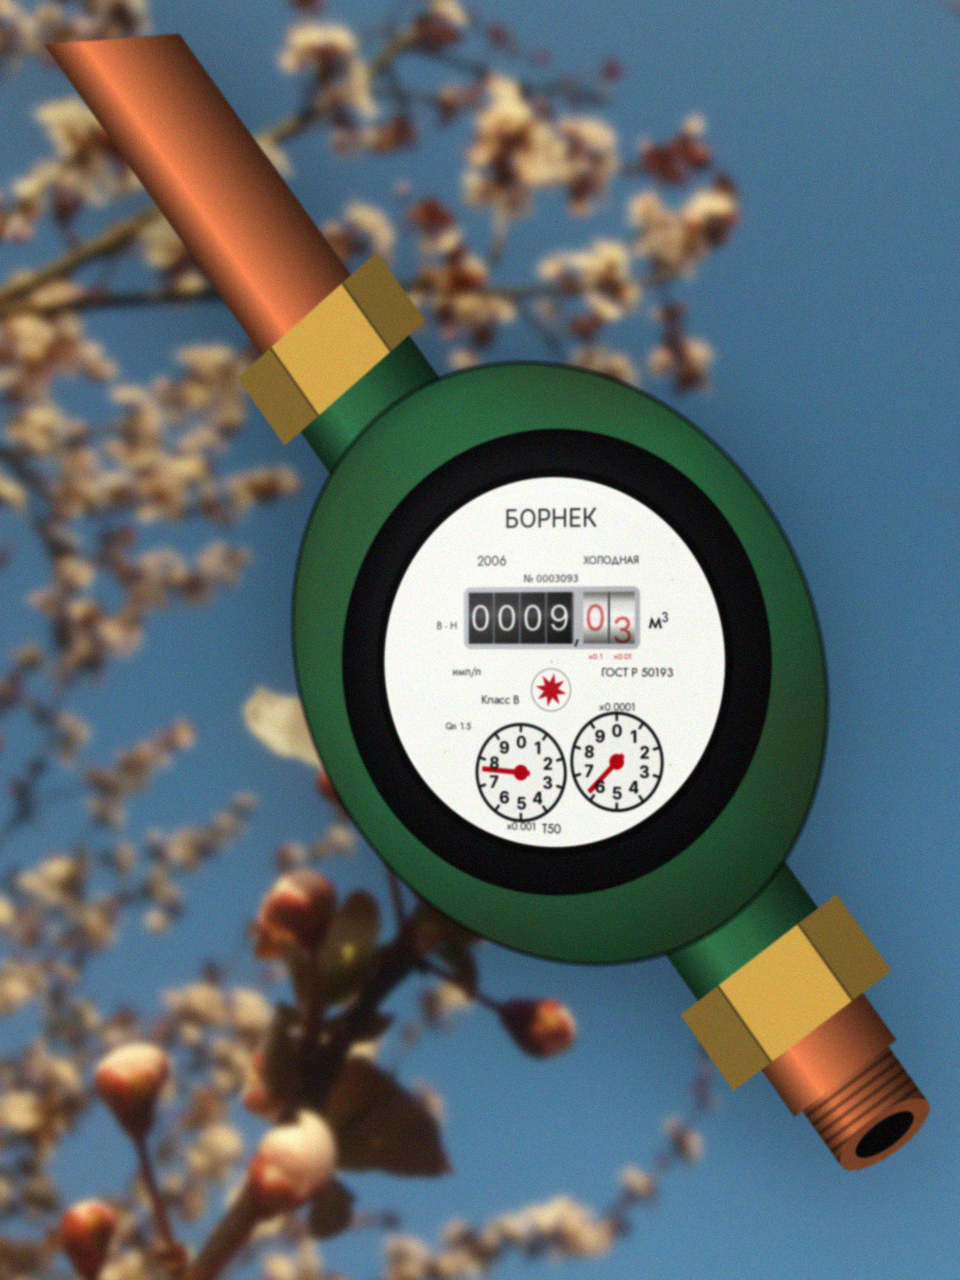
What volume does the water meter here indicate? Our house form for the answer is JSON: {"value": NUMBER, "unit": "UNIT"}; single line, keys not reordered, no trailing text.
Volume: {"value": 9.0276, "unit": "m³"}
